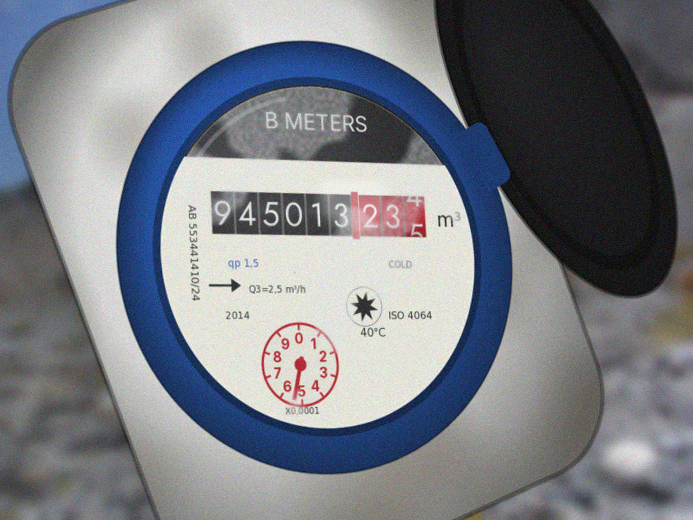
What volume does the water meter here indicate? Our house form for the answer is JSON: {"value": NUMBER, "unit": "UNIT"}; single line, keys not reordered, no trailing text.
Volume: {"value": 945013.2345, "unit": "m³"}
